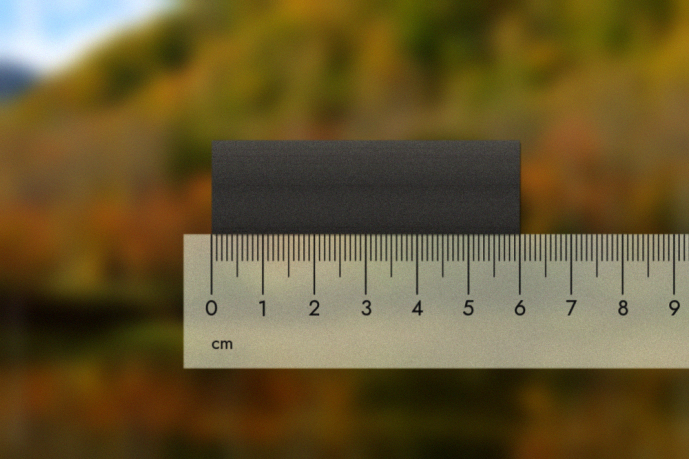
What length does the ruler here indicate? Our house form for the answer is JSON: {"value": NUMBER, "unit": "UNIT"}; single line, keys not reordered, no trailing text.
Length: {"value": 6, "unit": "cm"}
